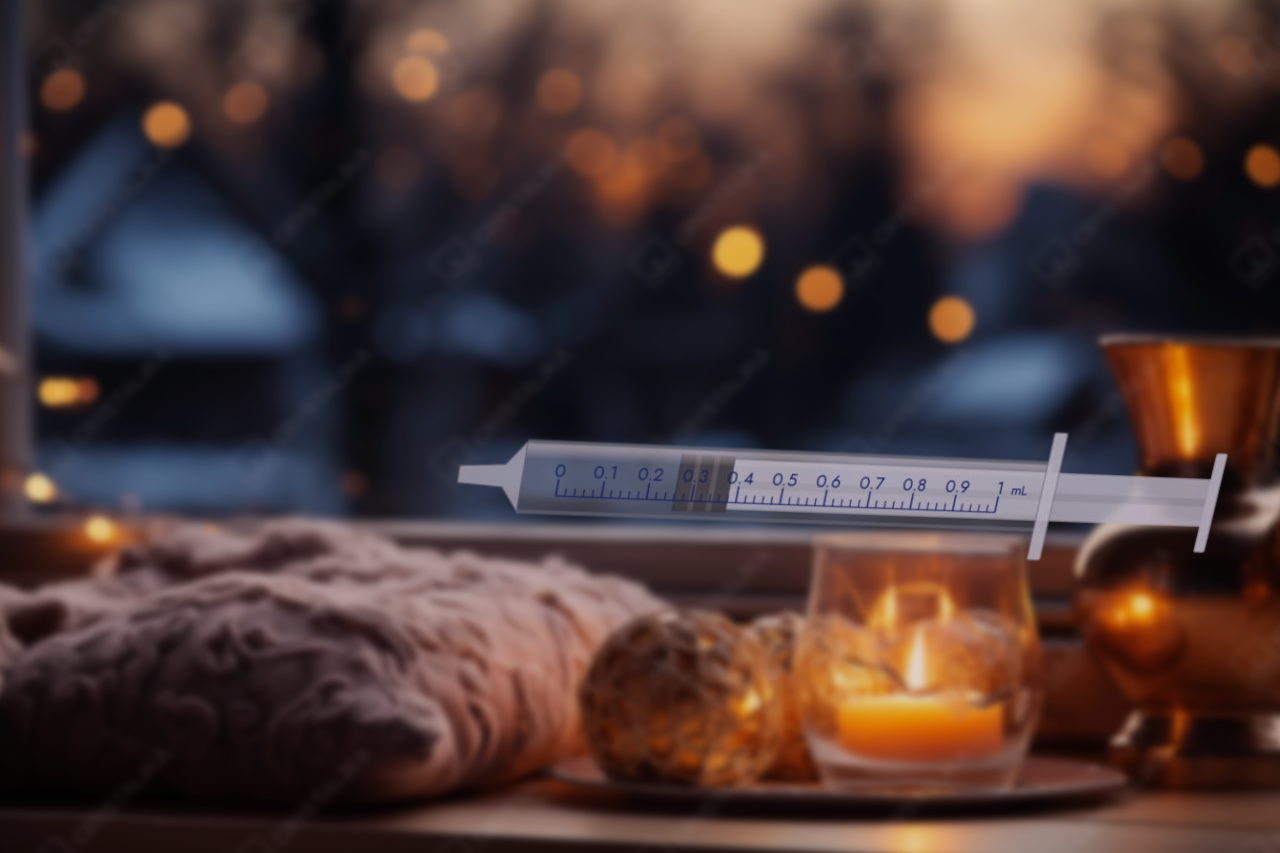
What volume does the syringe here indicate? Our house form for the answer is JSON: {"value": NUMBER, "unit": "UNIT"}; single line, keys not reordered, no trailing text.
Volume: {"value": 0.26, "unit": "mL"}
